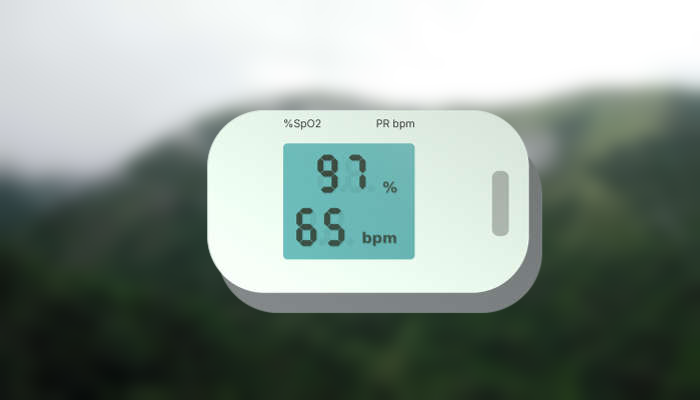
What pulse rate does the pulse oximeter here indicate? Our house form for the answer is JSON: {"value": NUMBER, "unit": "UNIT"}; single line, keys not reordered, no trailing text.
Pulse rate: {"value": 65, "unit": "bpm"}
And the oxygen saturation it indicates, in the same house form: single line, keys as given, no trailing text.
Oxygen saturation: {"value": 97, "unit": "%"}
